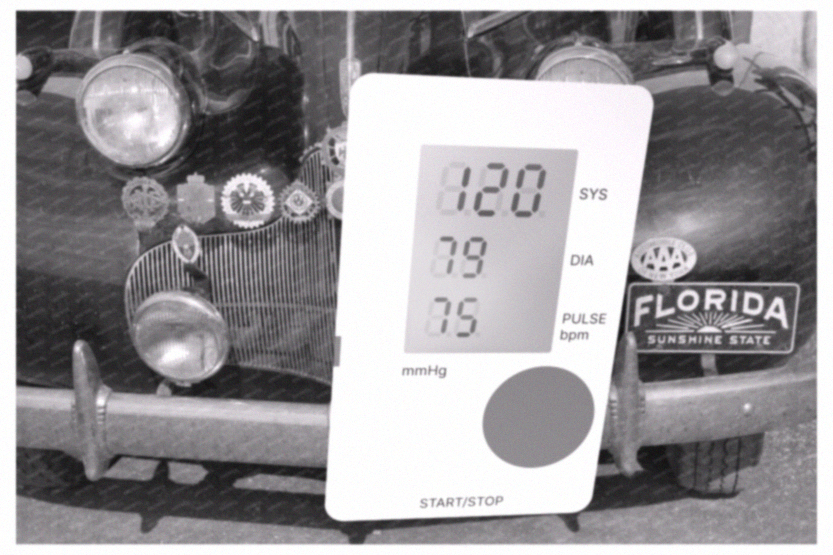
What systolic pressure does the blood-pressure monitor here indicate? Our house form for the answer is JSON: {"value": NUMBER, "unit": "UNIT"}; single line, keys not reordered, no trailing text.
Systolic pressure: {"value": 120, "unit": "mmHg"}
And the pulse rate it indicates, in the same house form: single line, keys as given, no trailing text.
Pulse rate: {"value": 75, "unit": "bpm"}
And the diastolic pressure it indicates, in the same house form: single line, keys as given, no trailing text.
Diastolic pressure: {"value": 79, "unit": "mmHg"}
